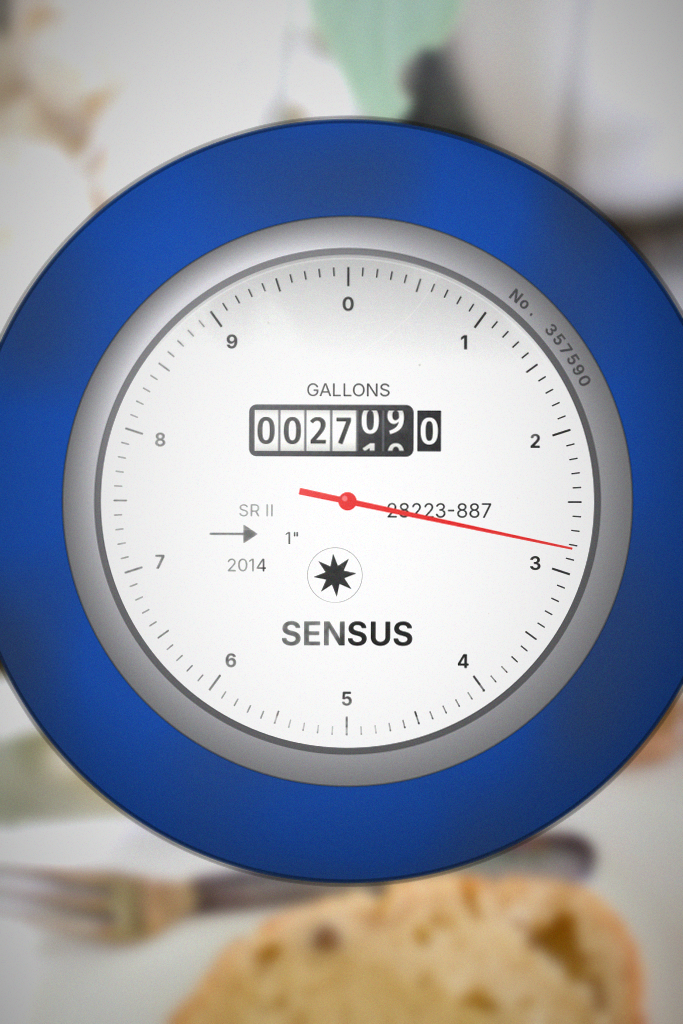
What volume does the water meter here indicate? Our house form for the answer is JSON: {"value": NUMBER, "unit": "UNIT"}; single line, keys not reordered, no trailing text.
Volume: {"value": 27092.8, "unit": "gal"}
